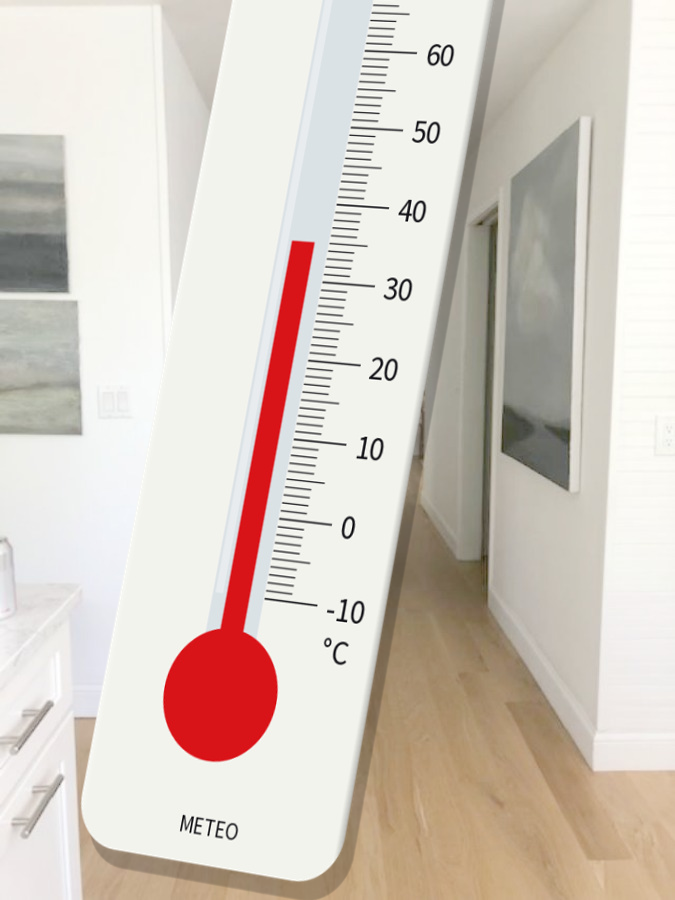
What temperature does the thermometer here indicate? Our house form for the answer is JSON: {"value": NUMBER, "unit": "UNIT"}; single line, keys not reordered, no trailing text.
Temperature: {"value": 35, "unit": "°C"}
